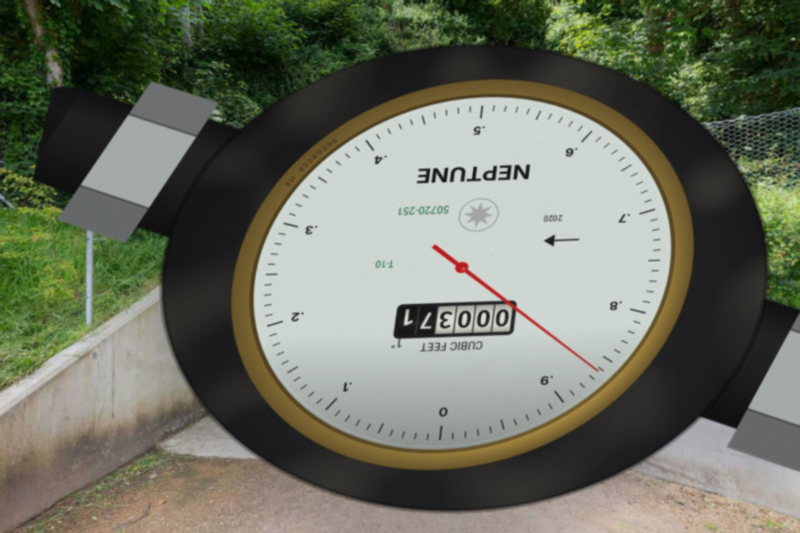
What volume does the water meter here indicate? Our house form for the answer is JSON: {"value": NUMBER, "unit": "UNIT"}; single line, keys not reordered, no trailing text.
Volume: {"value": 370.86, "unit": "ft³"}
